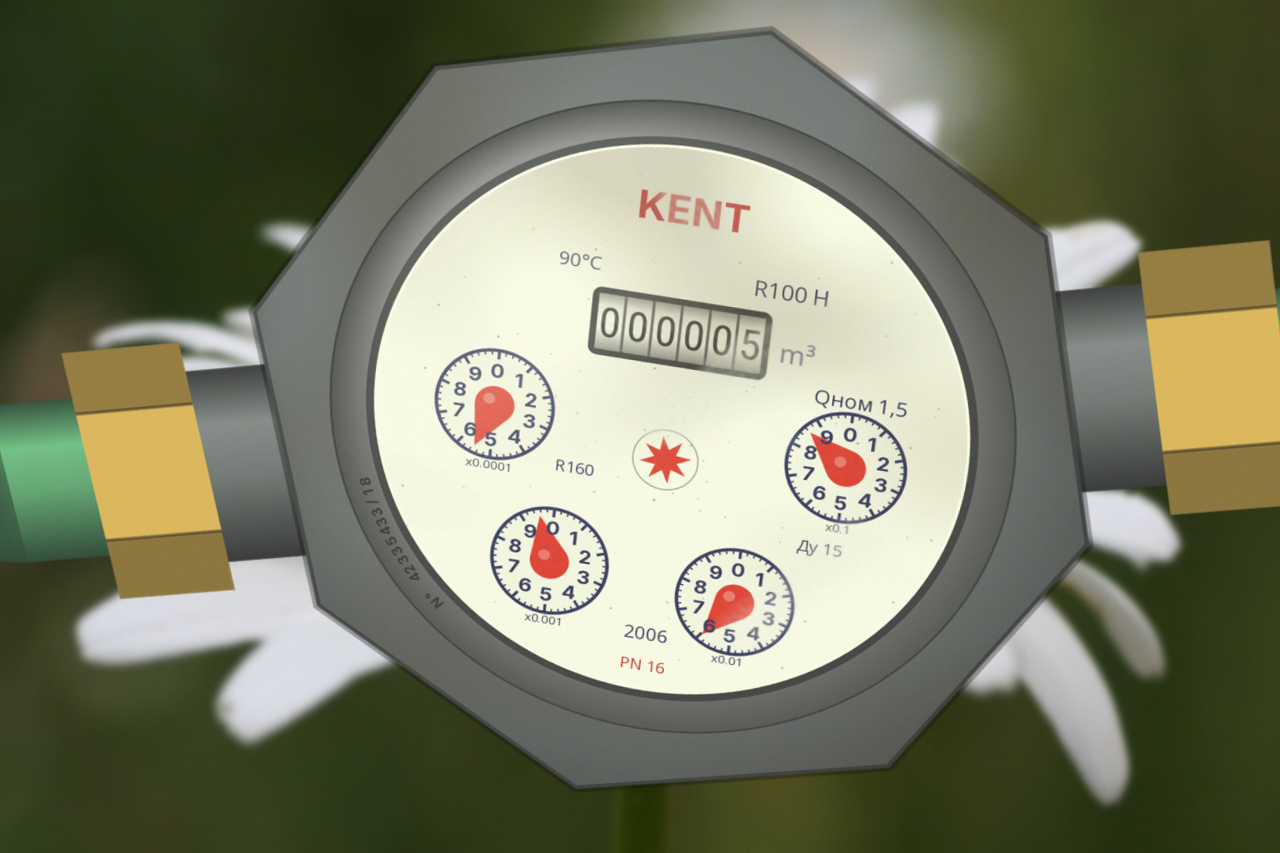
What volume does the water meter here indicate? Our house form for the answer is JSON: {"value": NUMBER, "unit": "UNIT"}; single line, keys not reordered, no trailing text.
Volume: {"value": 5.8595, "unit": "m³"}
